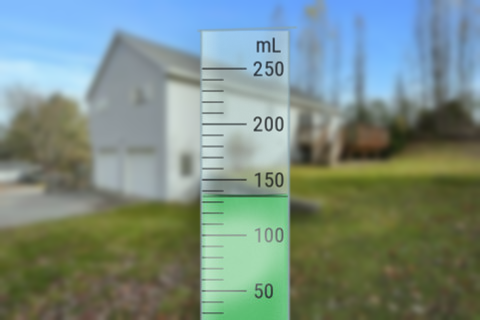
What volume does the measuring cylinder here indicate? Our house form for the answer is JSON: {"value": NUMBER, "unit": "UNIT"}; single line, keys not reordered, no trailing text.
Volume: {"value": 135, "unit": "mL"}
